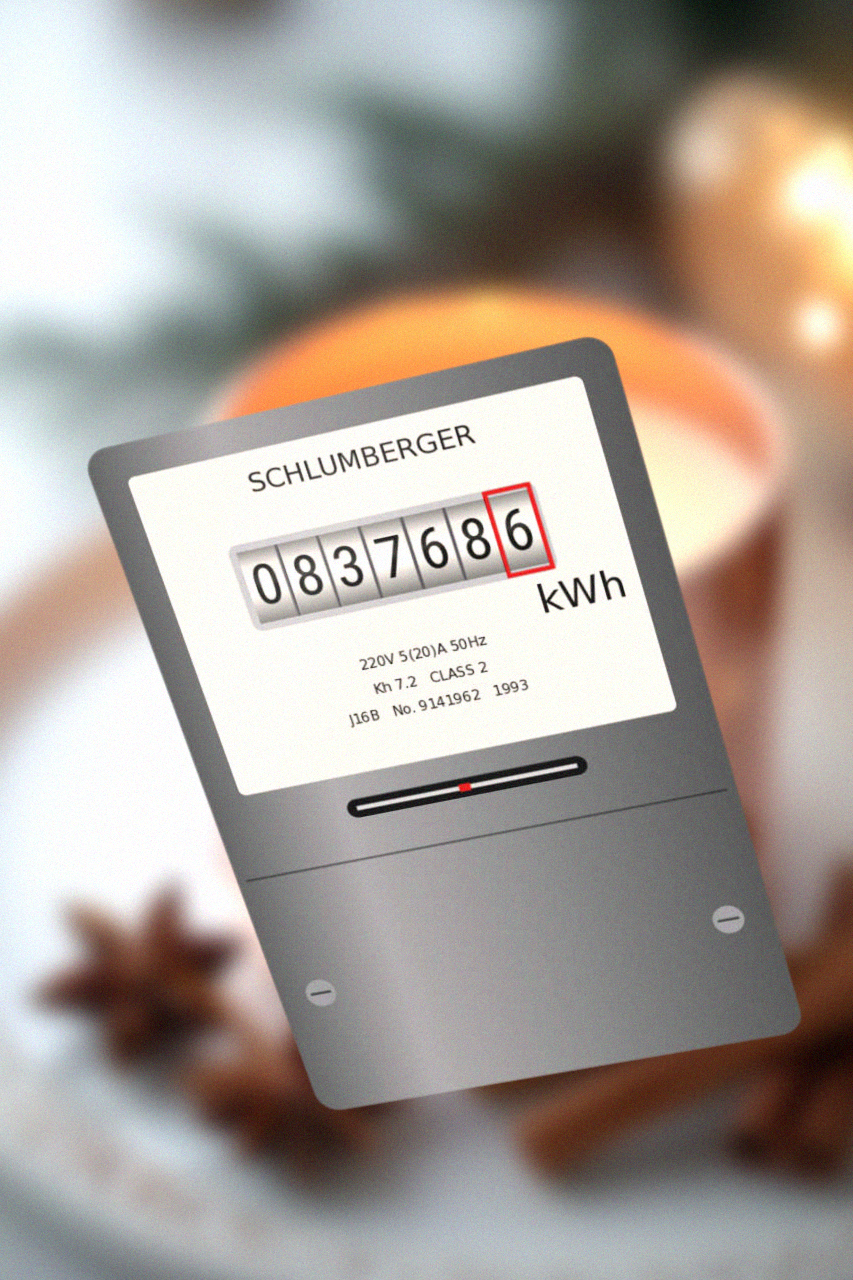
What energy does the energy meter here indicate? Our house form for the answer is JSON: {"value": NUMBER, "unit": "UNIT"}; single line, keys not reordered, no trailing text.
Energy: {"value": 83768.6, "unit": "kWh"}
